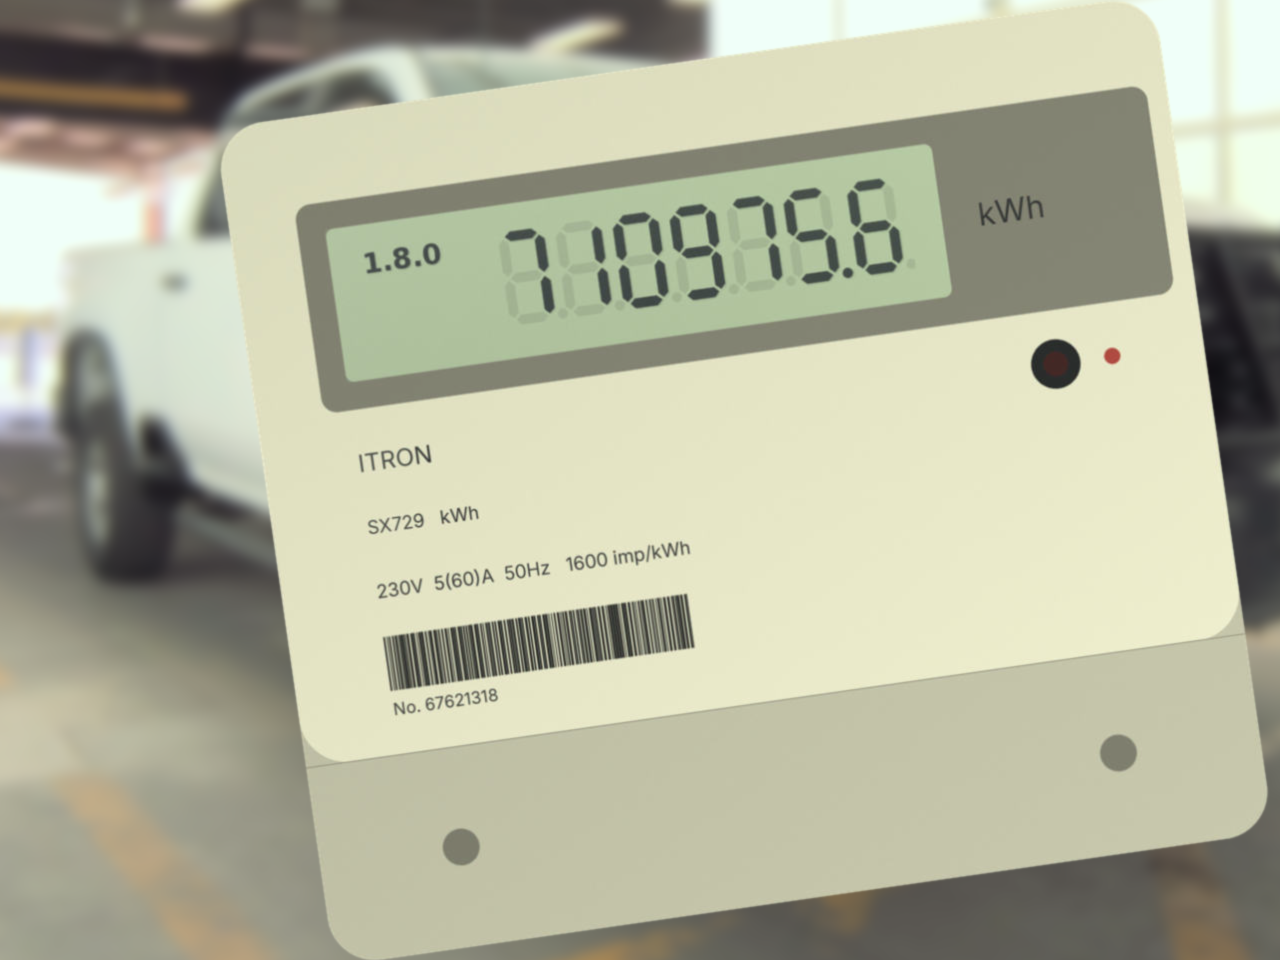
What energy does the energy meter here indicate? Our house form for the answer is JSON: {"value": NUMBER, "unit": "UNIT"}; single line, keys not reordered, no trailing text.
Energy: {"value": 710975.6, "unit": "kWh"}
